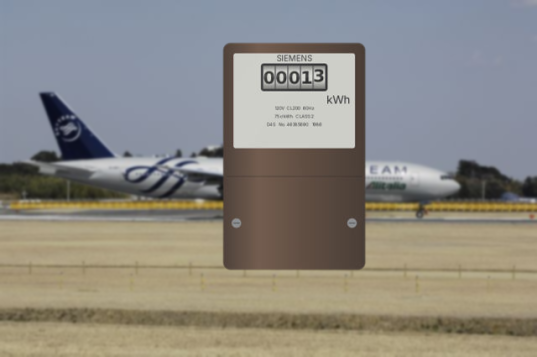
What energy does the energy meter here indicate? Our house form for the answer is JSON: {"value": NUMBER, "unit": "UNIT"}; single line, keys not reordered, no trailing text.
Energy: {"value": 13, "unit": "kWh"}
